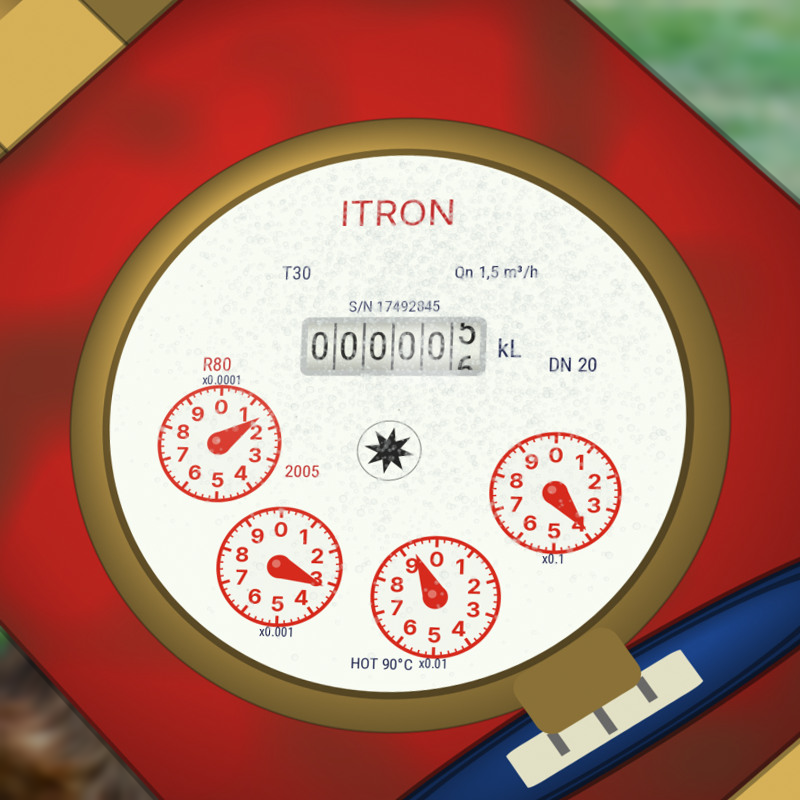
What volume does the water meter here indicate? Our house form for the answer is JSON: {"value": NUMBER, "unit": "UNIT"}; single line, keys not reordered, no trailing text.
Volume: {"value": 5.3931, "unit": "kL"}
